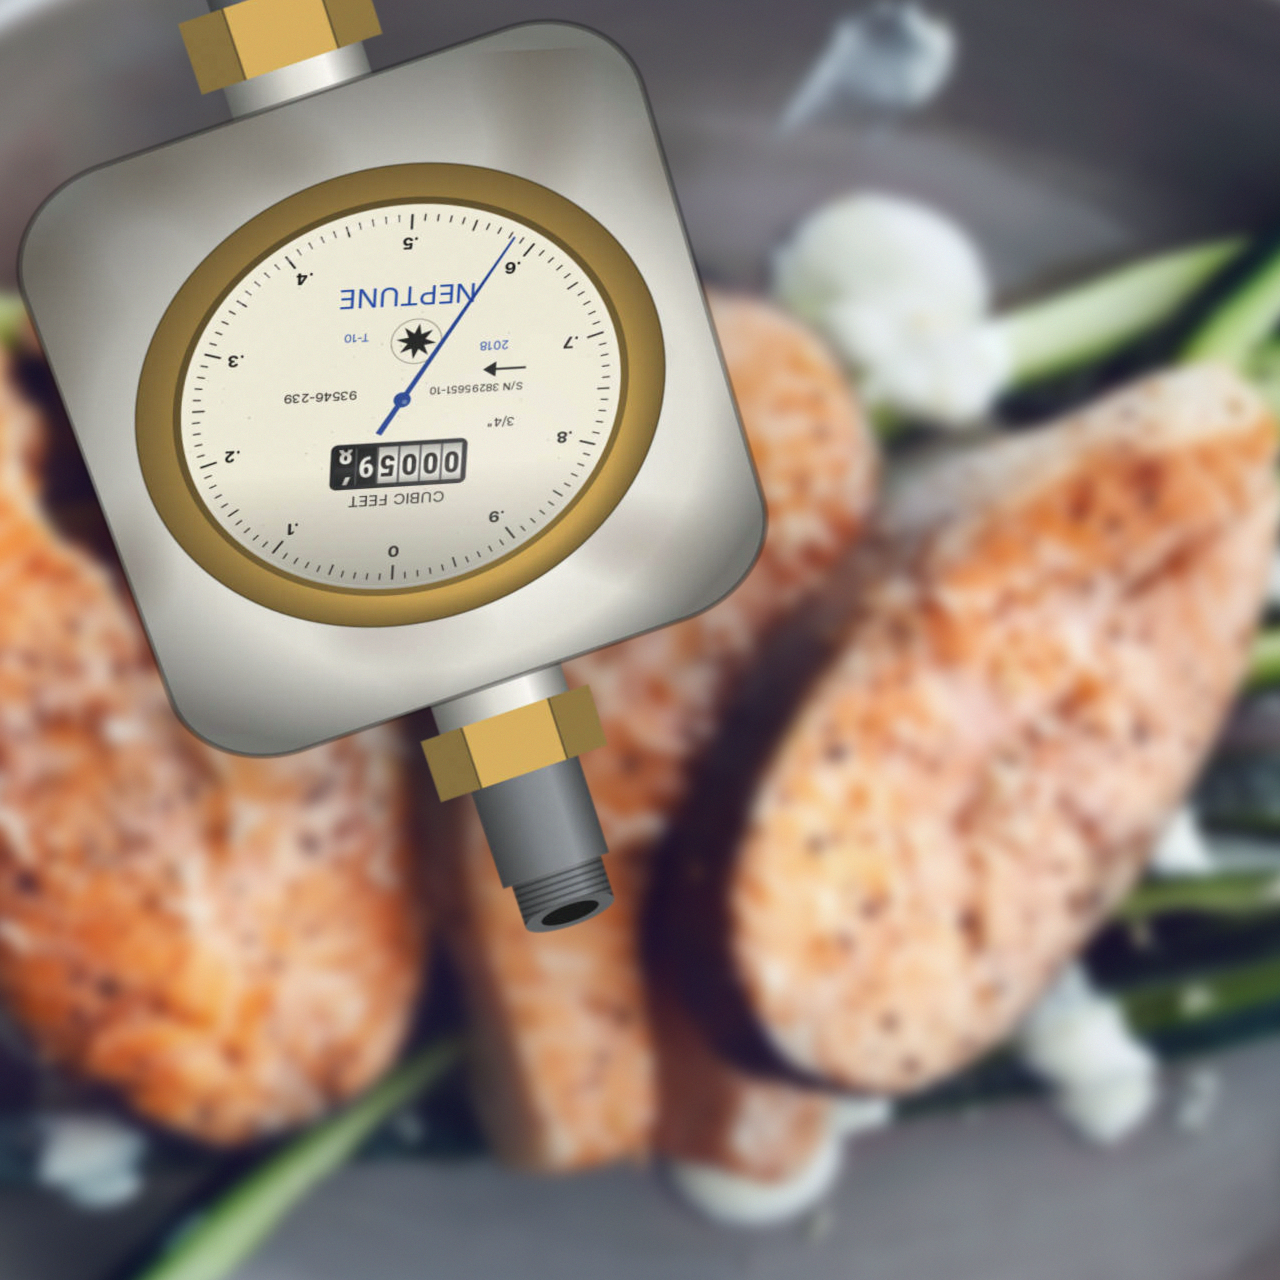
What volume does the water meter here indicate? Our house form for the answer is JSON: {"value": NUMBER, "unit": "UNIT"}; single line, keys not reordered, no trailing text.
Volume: {"value": 597.58, "unit": "ft³"}
